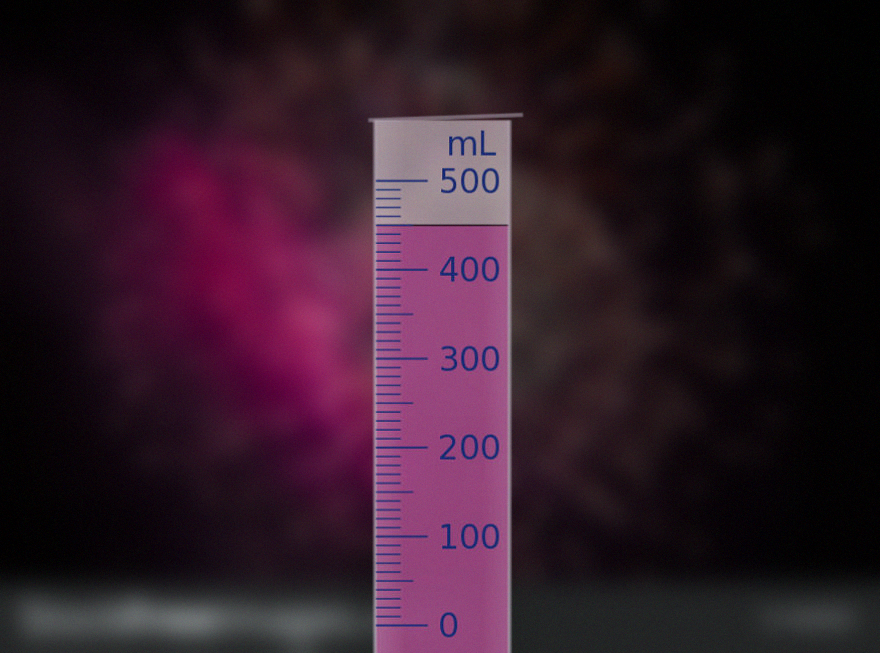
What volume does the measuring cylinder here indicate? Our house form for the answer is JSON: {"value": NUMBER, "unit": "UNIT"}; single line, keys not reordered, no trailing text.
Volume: {"value": 450, "unit": "mL"}
